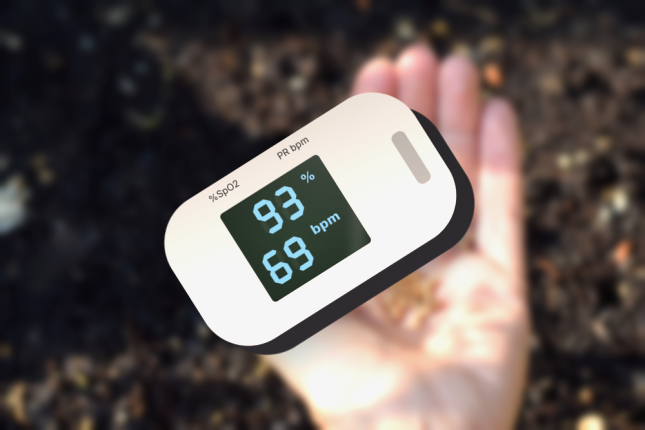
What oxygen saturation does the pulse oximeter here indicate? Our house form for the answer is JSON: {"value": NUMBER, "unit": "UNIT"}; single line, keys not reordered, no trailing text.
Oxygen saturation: {"value": 93, "unit": "%"}
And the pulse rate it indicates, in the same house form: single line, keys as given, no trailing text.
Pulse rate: {"value": 69, "unit": "bpm"}
